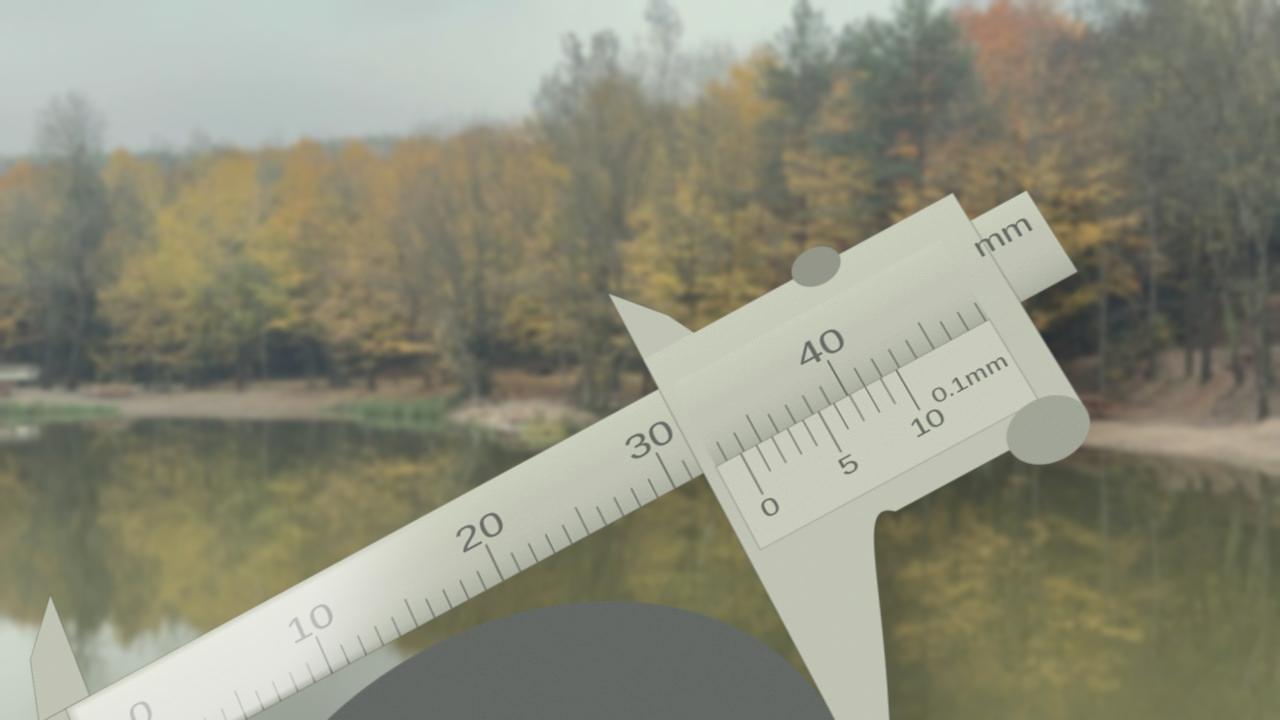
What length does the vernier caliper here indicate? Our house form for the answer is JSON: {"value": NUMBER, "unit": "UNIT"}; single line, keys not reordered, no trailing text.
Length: {"value": 33.8, "unit": "mm"}
